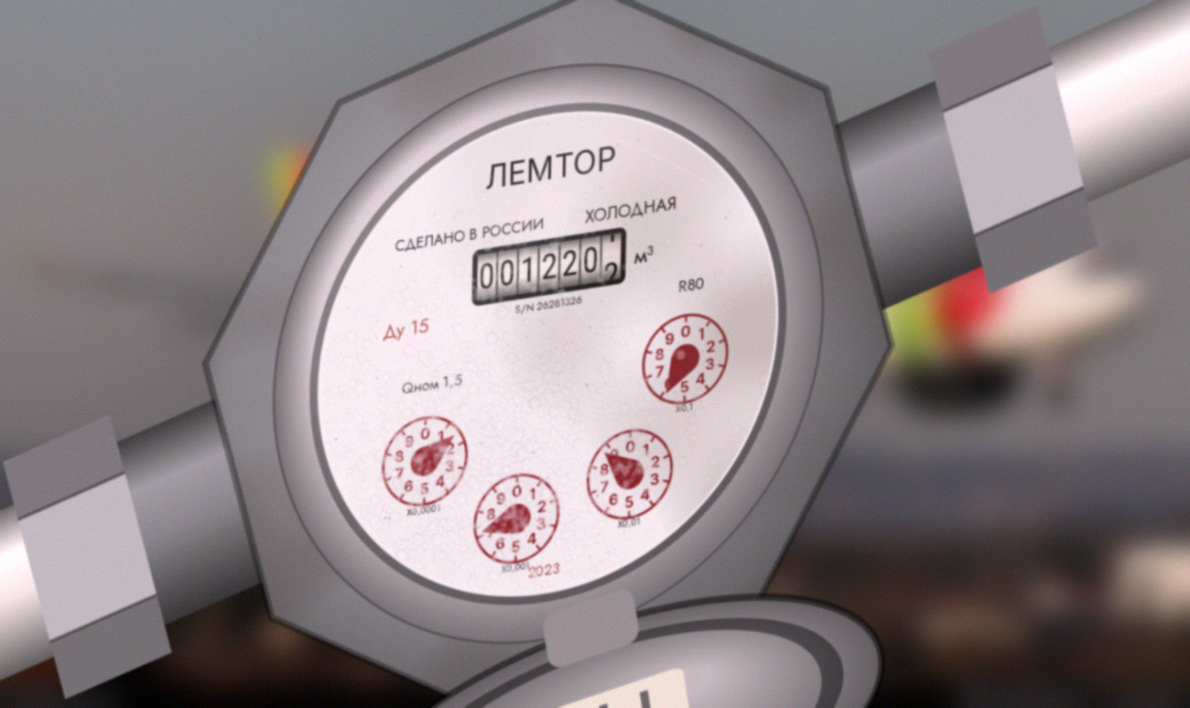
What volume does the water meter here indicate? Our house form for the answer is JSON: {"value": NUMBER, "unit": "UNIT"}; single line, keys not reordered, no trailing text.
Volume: {"value": 12201.5871, "unit": "m³"}
